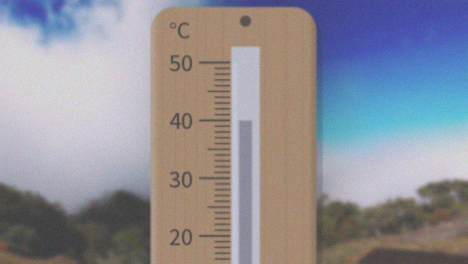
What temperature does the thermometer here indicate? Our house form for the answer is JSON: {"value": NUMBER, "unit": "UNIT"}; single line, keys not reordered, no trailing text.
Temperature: {"value": 40, "unit": "°C"}
